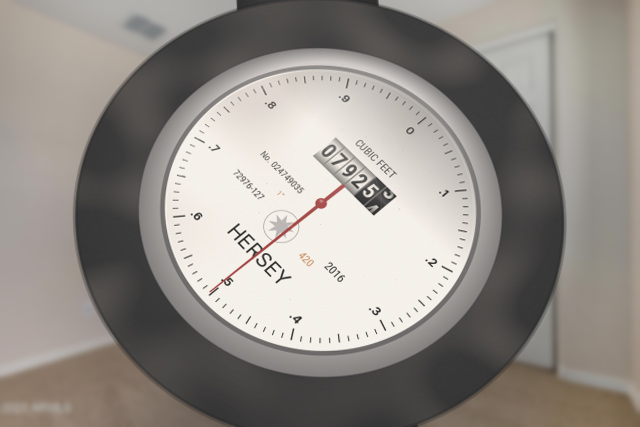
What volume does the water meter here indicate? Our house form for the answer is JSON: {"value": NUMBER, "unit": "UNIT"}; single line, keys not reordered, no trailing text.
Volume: {"value": 79253.50, "unit": "ft³"}
